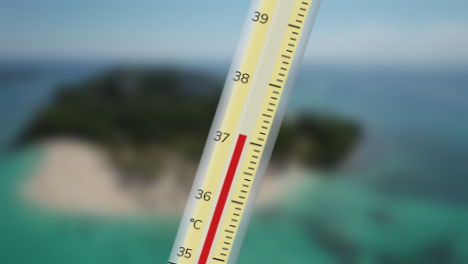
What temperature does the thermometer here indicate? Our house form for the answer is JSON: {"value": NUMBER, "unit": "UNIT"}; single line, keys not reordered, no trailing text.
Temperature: {"value": 37.1, "unit": "°C"}
